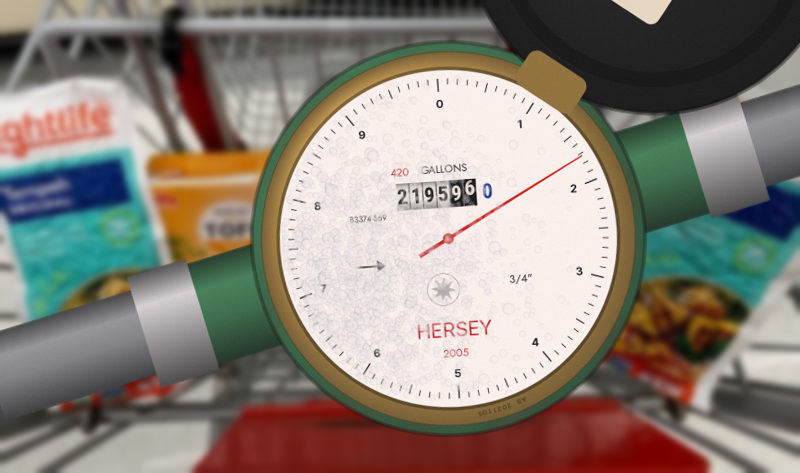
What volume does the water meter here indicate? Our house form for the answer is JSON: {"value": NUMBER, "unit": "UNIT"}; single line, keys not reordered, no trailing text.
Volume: {"value": 2195961.7, "unit": "gal"}
